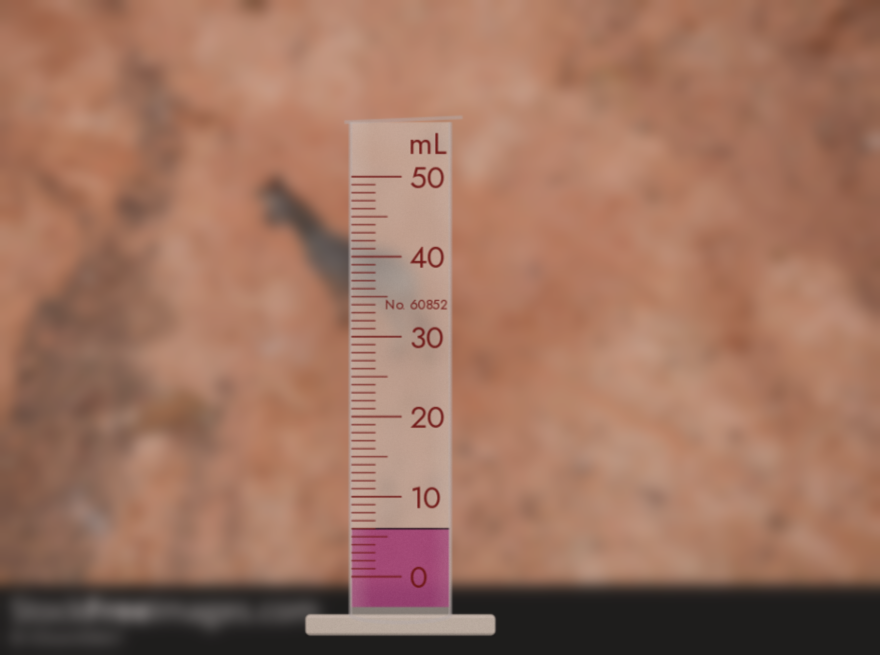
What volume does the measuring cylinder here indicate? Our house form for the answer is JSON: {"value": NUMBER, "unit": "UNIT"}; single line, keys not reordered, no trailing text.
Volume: {"value": 6, "unit": "mL"}
